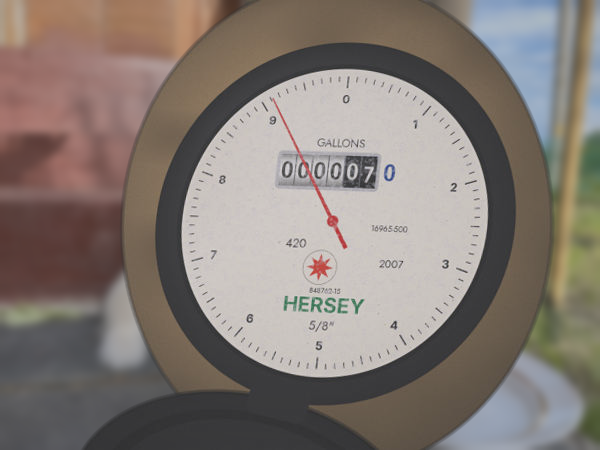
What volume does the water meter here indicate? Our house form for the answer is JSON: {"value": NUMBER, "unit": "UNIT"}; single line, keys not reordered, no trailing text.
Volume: {"value": 69.1, "unit": "gal"}
